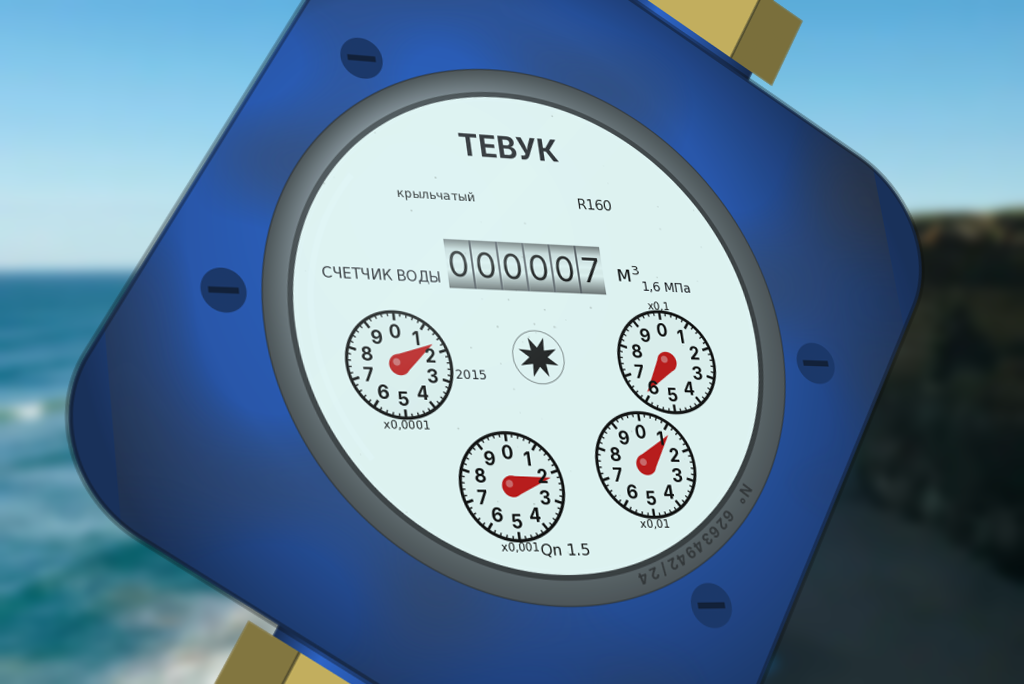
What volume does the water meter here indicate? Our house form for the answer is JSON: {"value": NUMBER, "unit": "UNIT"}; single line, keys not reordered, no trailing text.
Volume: {"value": 7.6121, "unit": "m³"}
